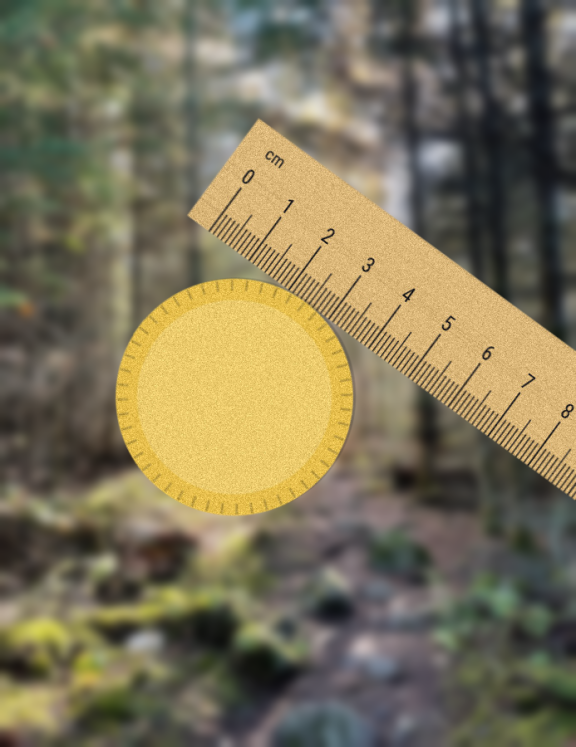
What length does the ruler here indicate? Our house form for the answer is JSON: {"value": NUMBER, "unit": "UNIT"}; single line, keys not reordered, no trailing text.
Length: {"value": 4.8, "unit": "cm"}
